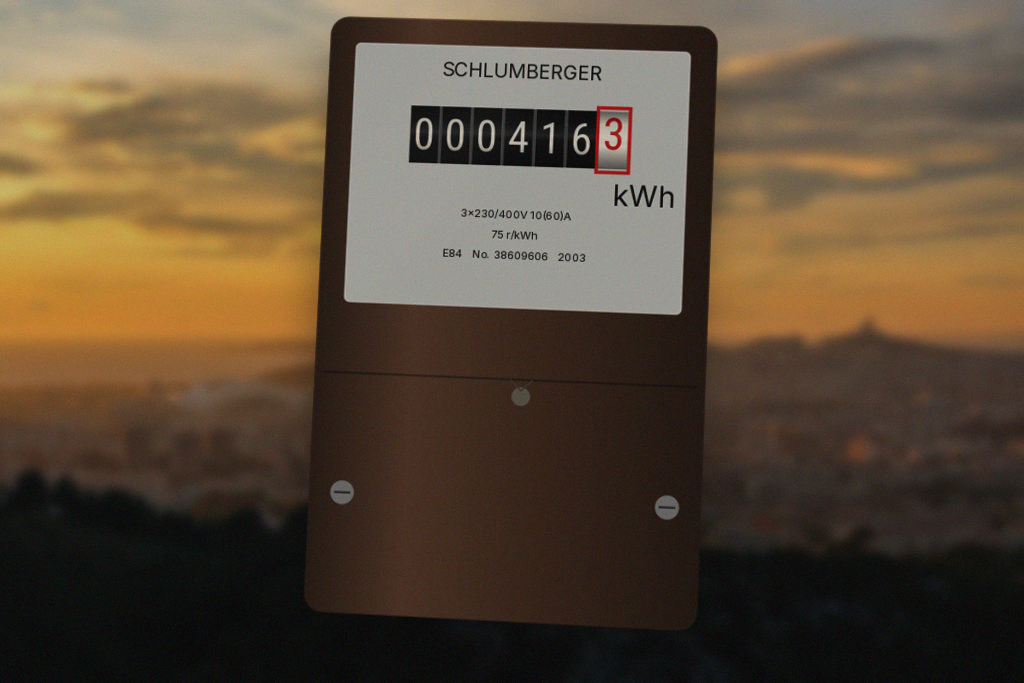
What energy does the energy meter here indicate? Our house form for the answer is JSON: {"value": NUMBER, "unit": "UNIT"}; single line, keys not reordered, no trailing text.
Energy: {"value": 416.3, "unit": "kWh"}
